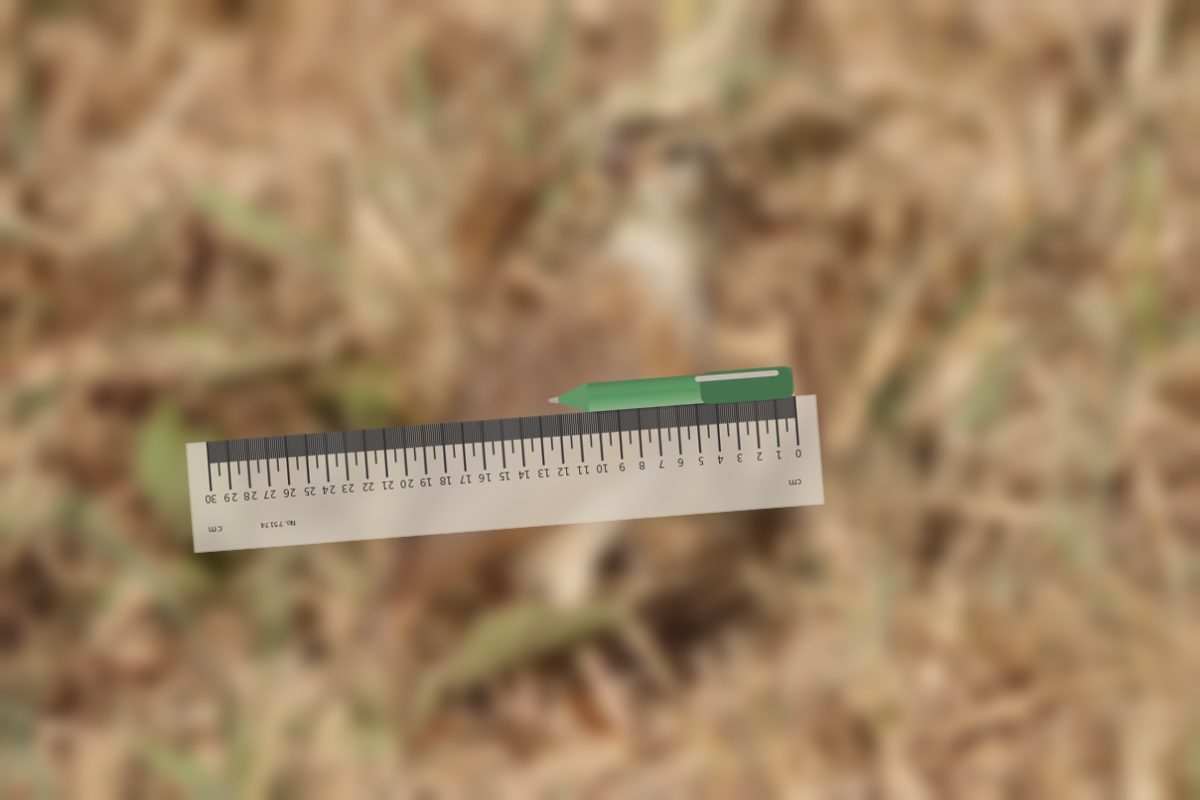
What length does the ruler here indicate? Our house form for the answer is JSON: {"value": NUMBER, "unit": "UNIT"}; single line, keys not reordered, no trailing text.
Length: {"value": 12.5, "unit": "cm"}
